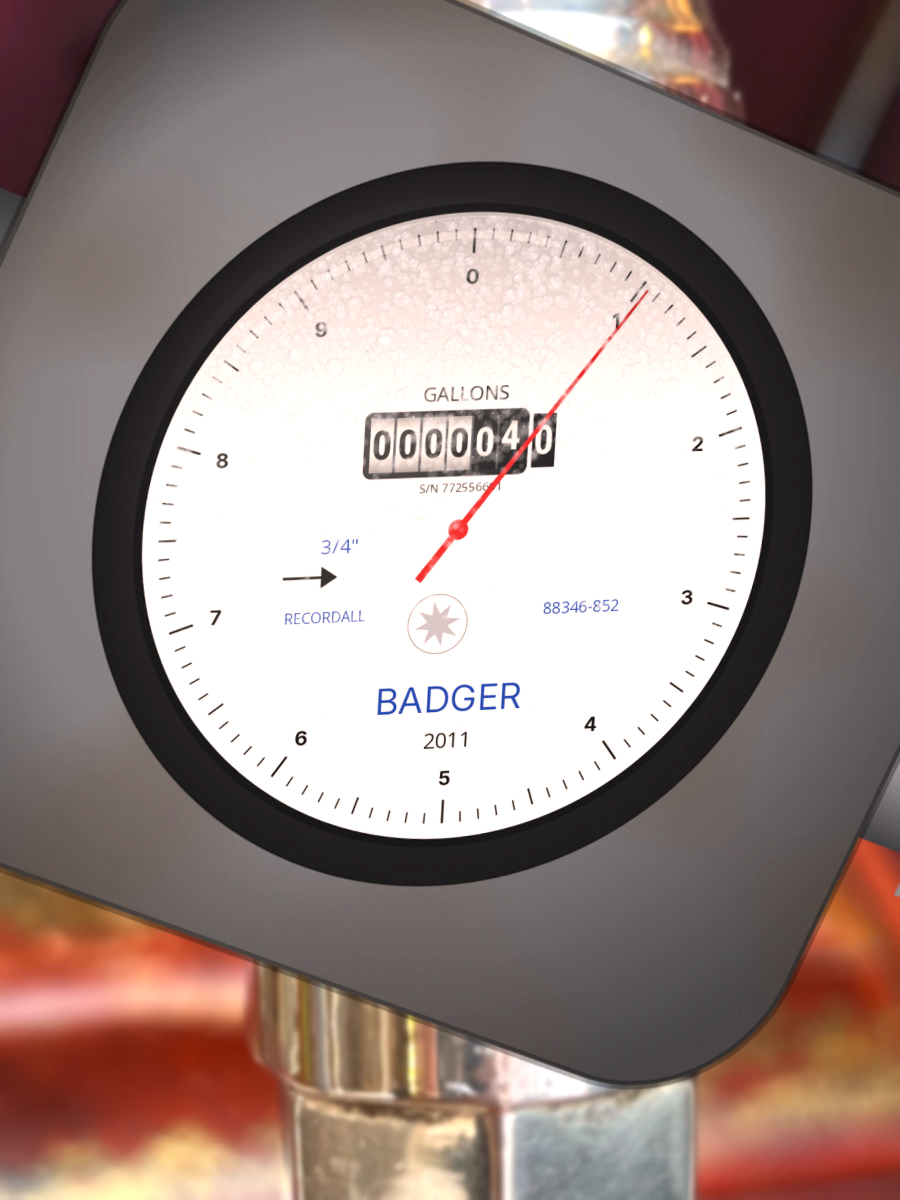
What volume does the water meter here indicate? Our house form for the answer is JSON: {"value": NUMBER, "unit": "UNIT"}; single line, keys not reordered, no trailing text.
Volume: {"value": 41.0, "unit": "gal"}
